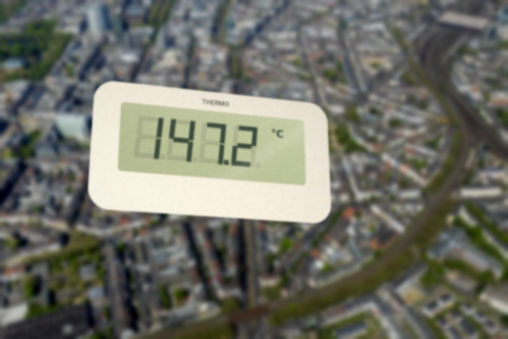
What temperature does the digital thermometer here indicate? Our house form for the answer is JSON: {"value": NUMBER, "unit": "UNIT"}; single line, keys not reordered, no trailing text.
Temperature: {"value": 147.2, "unit": "°C"}
